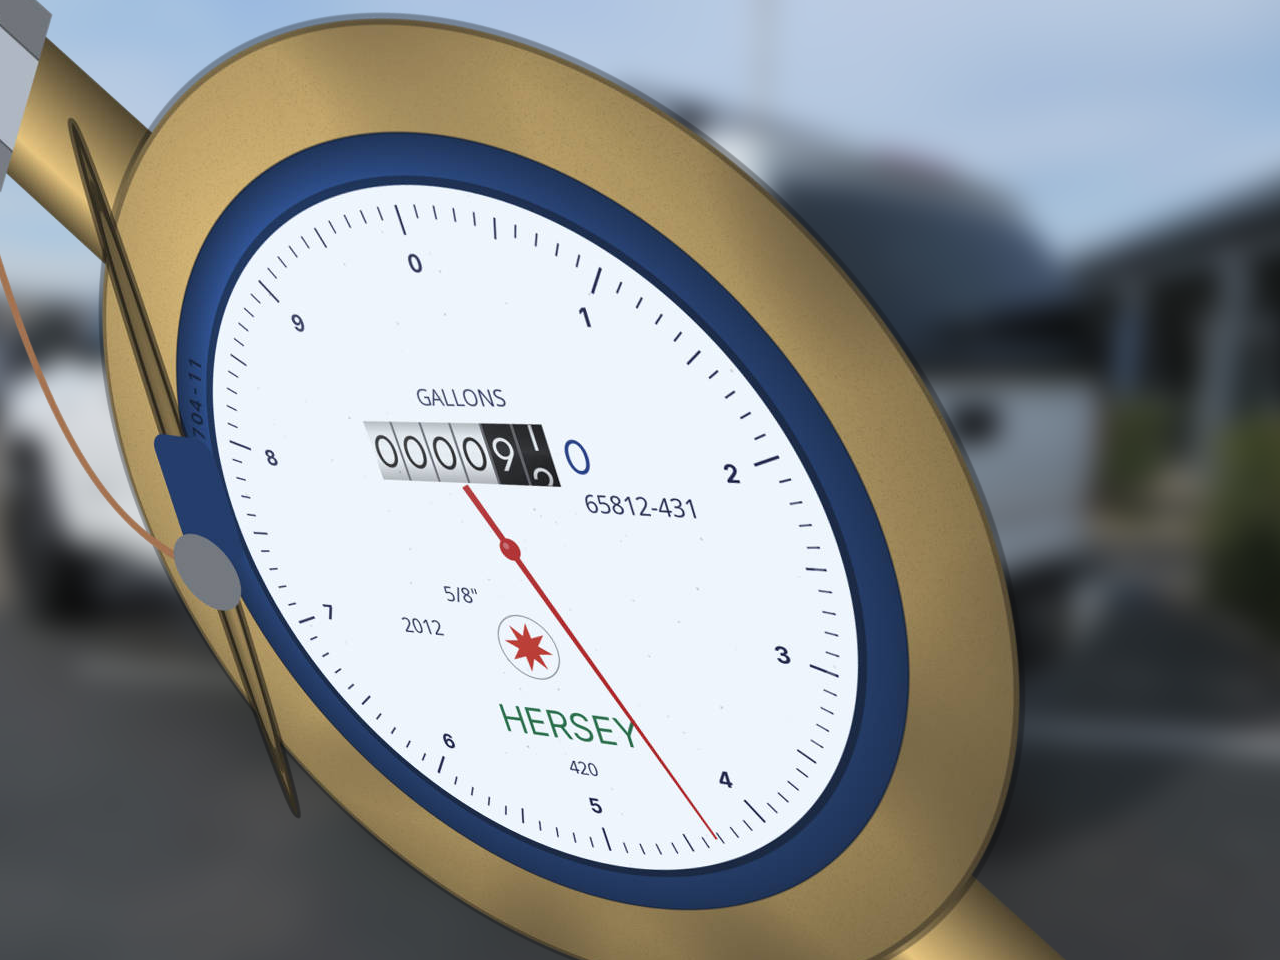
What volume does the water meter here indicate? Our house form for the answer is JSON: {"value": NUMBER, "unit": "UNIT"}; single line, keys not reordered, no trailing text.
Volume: {"value": 914.3, "unit": "gal"}
